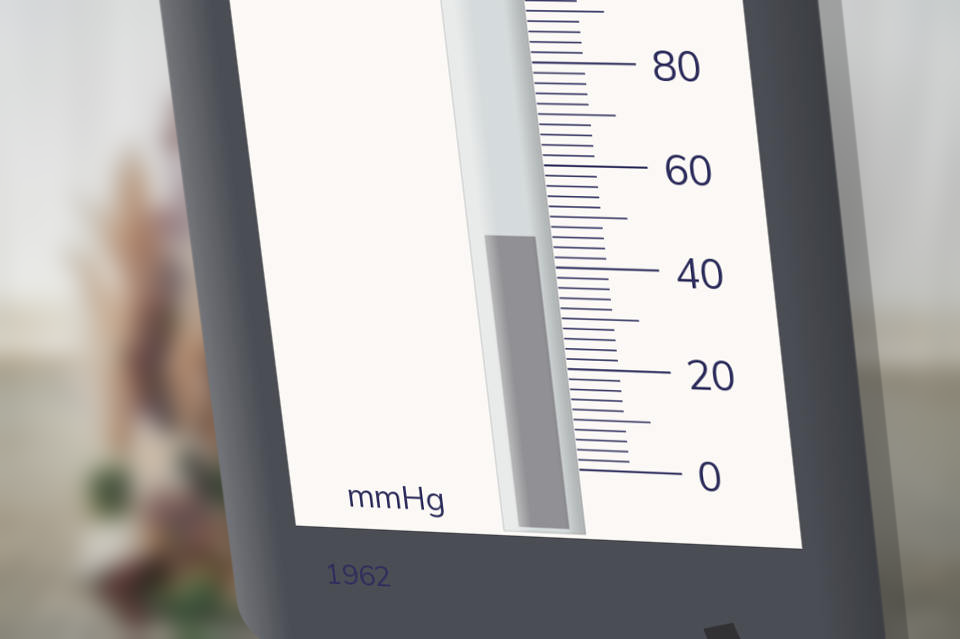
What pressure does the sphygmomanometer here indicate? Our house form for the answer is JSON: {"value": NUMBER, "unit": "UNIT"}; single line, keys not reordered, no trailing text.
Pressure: {"value": 46, "unit": "mmHg"}
